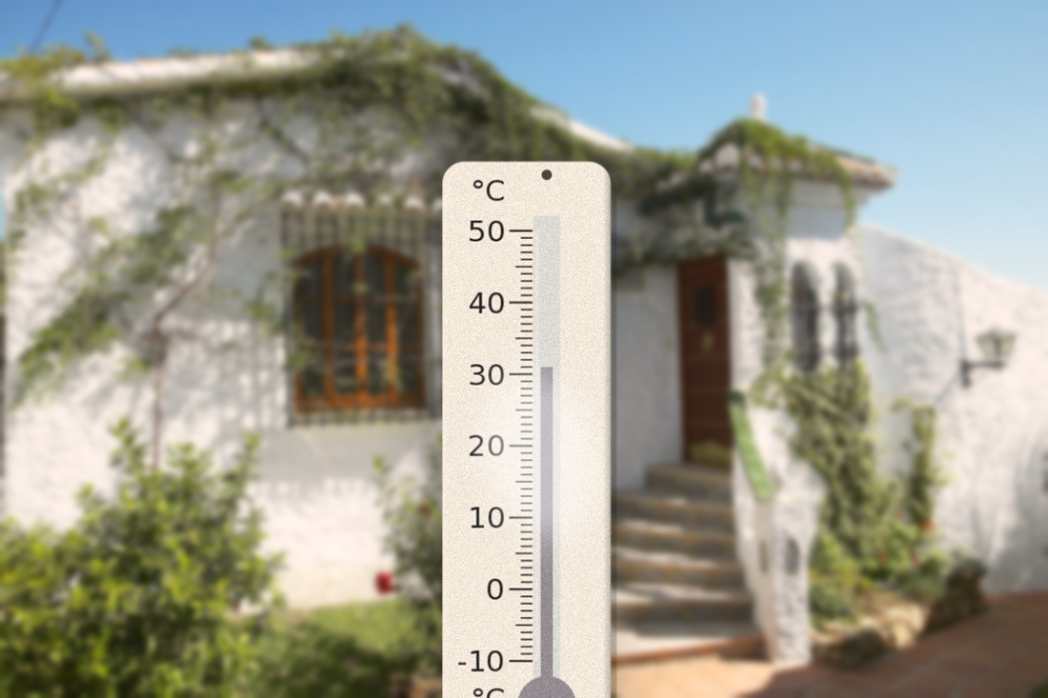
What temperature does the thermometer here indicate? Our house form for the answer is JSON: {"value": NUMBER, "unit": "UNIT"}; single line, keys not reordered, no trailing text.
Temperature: {"value": 31, "unit": "°C"}
